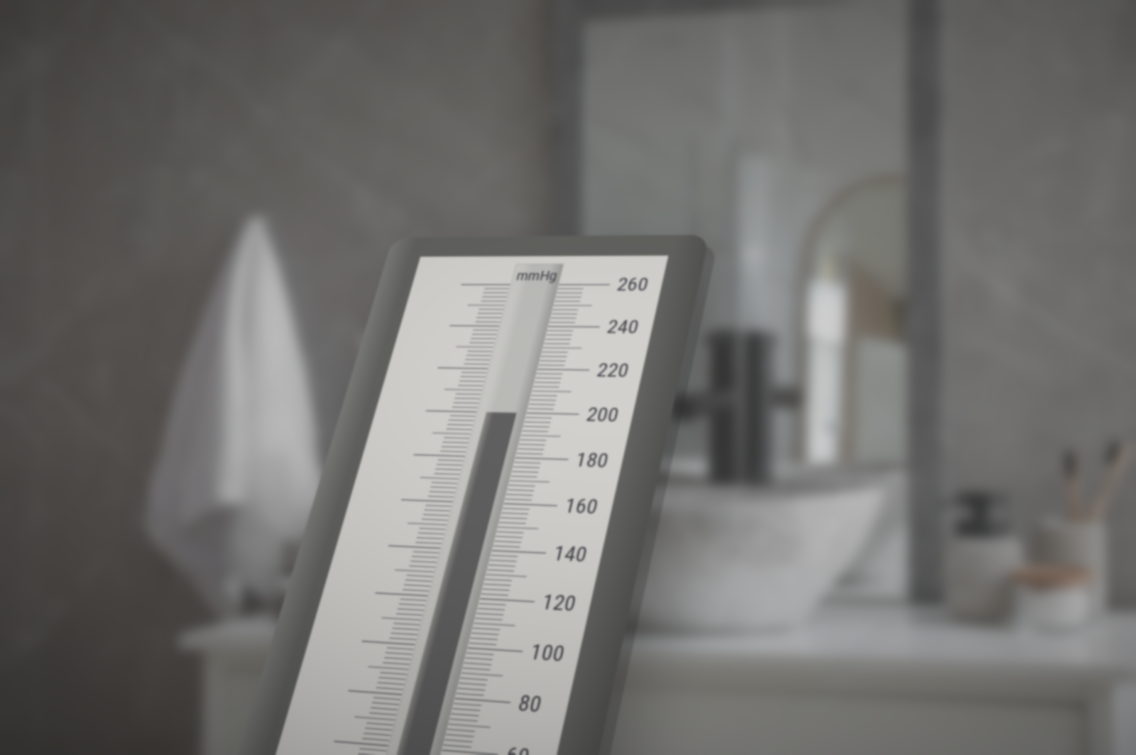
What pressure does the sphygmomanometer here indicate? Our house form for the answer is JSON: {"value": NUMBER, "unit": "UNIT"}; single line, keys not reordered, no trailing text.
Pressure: {"value": 200, "unit": "mmHg"}
